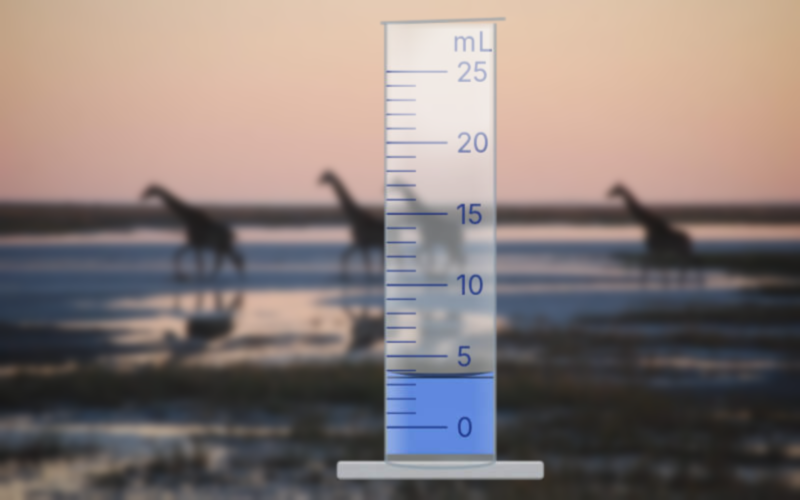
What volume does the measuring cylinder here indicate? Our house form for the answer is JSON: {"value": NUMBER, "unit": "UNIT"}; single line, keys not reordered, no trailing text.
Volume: {"value": 3.5, "unit": "mL"}
